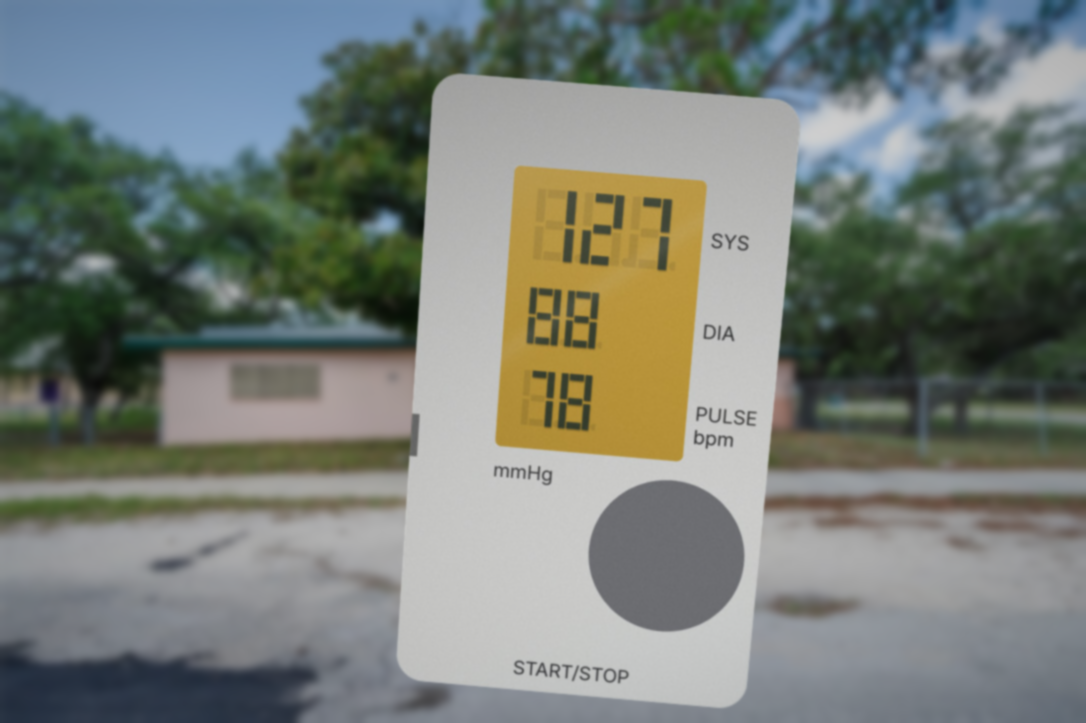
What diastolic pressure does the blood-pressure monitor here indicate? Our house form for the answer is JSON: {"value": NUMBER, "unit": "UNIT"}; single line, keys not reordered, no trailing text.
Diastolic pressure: {"value": 88, "unit": "mmHg"}
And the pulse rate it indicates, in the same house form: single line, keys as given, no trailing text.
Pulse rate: {"value": 78, "unit": "bpm"}
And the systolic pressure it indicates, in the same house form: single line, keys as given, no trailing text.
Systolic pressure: {"value": 127, "unit": "mmHg"}
